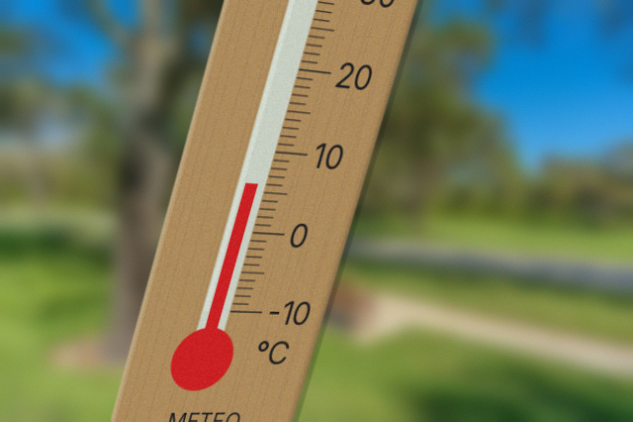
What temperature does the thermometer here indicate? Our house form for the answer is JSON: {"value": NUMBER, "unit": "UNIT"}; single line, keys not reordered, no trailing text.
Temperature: {"value": 6, "unit": "°C"}
